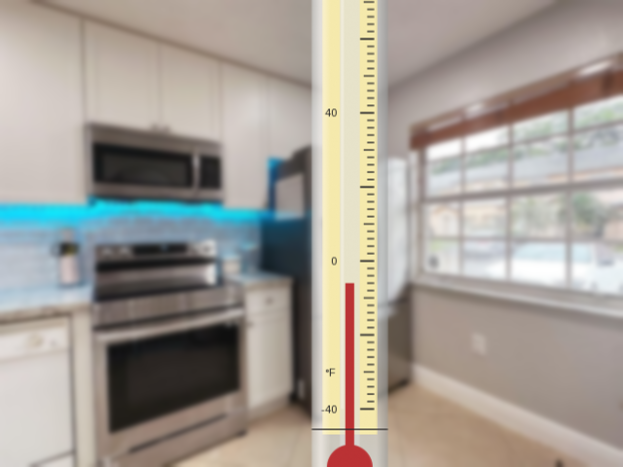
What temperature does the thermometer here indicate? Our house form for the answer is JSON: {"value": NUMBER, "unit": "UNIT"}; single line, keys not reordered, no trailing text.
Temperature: {"value": -6, "unit": "°F"}
